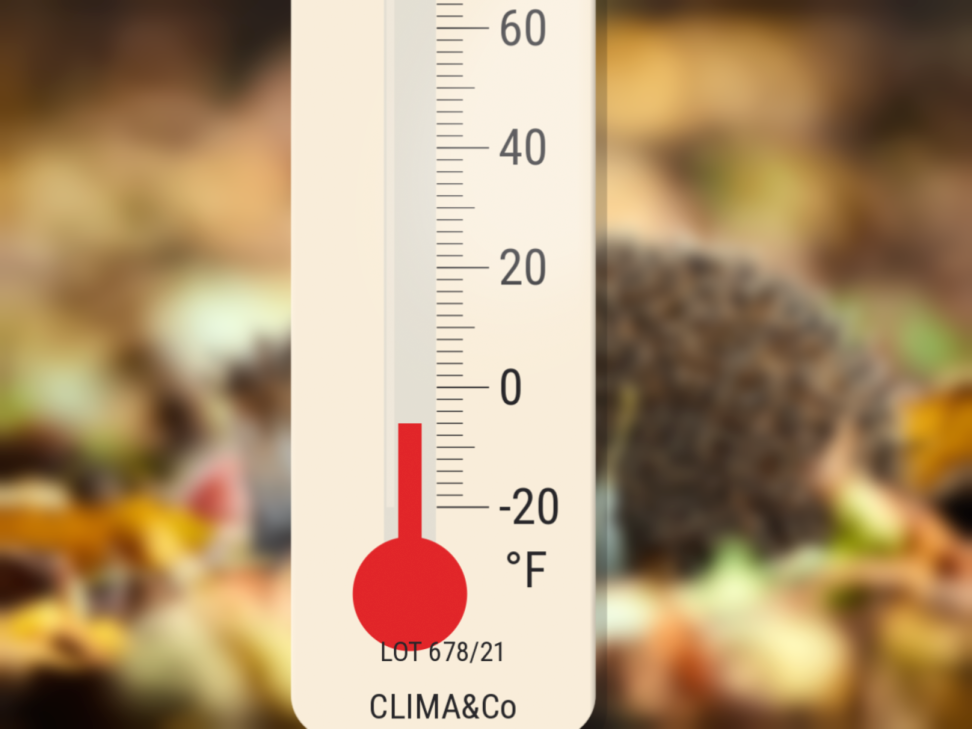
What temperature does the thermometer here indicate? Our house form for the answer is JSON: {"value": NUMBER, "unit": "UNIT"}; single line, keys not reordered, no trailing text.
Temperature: {"value": -6, "unit": "°F"}
